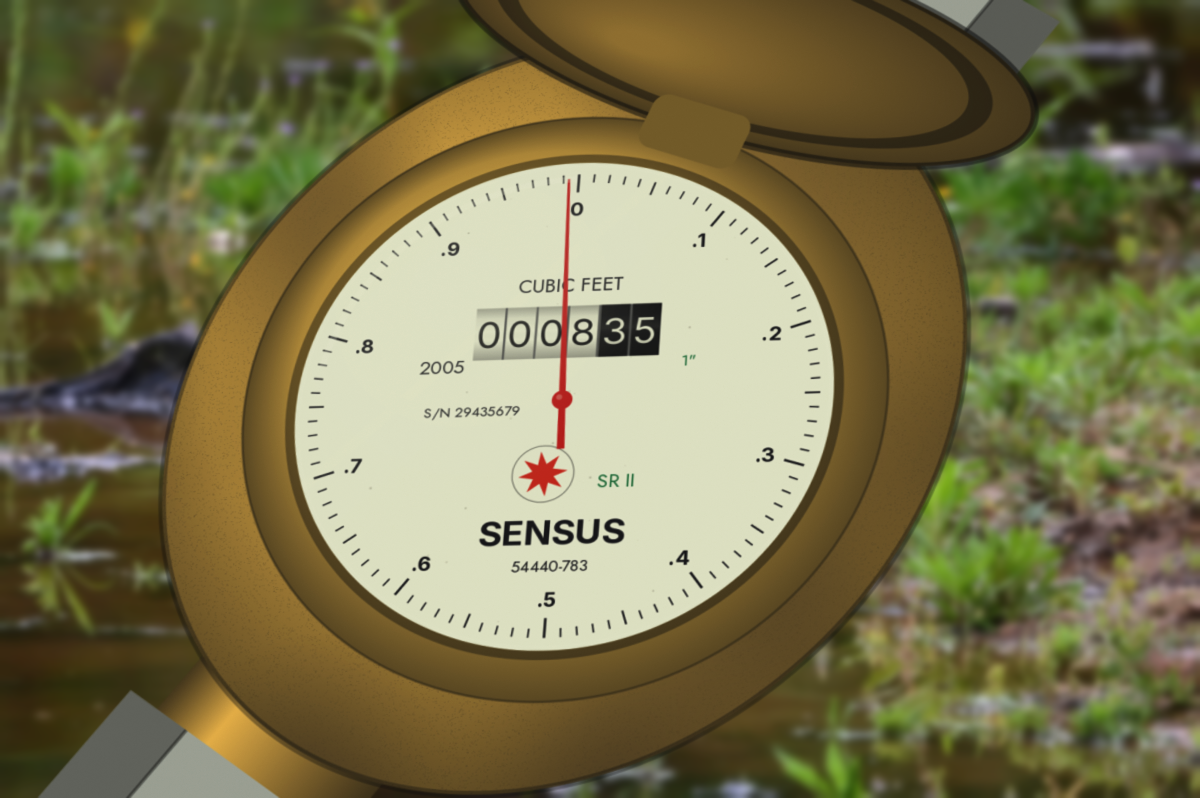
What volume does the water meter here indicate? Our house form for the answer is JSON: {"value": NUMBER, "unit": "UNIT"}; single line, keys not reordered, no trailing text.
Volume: {"value": 834.99, "unit": "ft³"}
